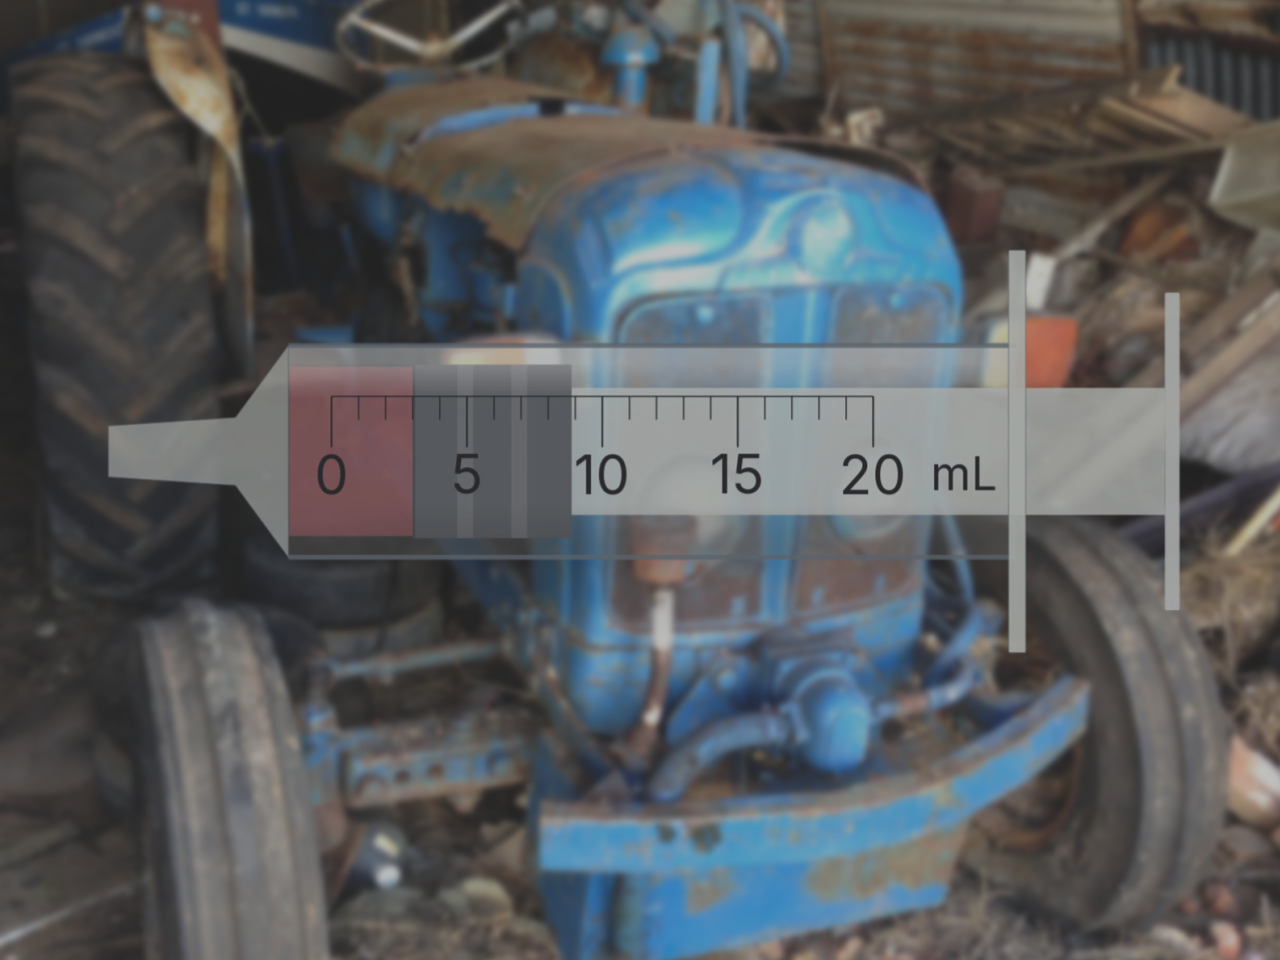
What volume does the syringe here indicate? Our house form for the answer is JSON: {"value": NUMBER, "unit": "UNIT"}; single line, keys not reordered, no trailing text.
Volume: {"value": 3, "unit": "mL"}
